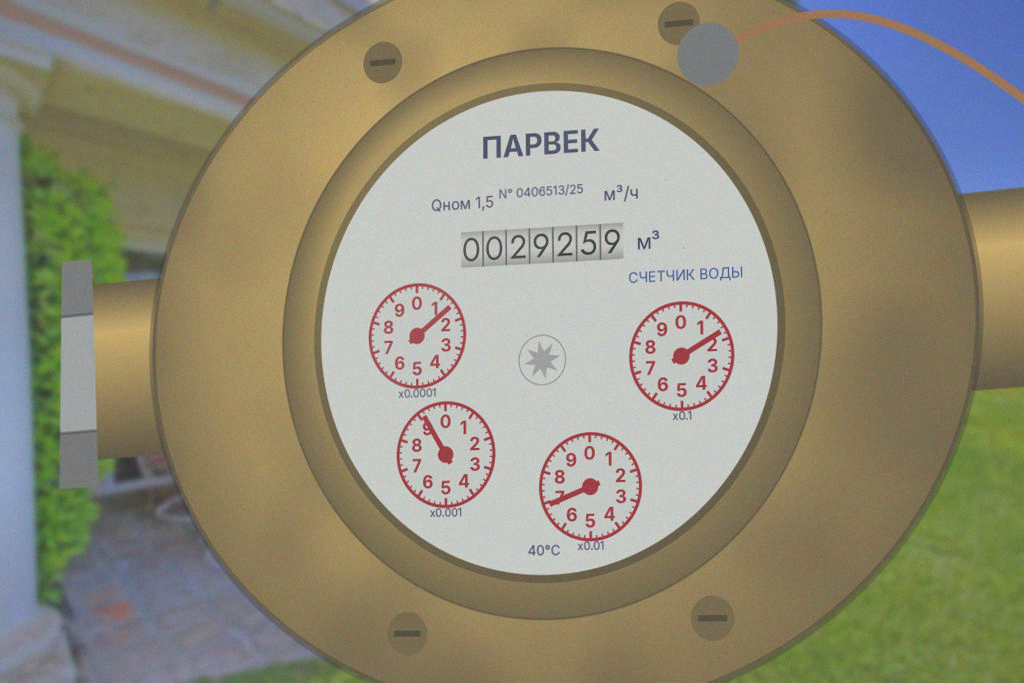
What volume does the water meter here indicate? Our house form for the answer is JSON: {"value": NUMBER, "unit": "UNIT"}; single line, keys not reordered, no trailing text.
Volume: {"value": 29259.1691, "unit": "m³"}
